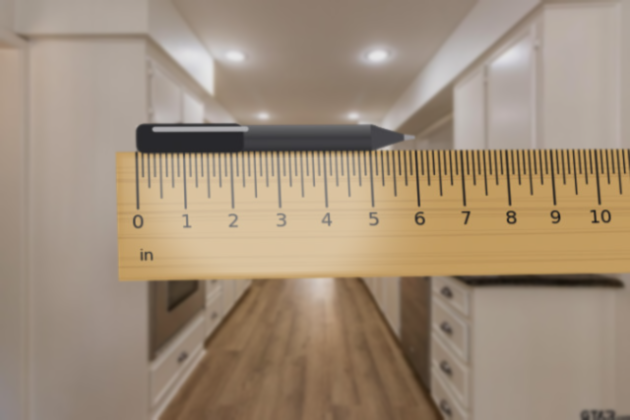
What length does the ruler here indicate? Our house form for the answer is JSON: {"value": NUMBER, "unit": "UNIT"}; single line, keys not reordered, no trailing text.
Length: {"value": 6, "unit": "in"}
